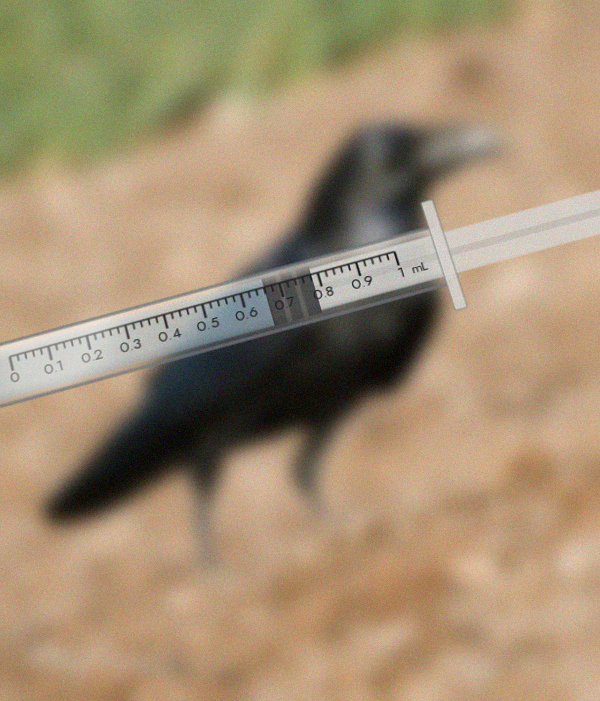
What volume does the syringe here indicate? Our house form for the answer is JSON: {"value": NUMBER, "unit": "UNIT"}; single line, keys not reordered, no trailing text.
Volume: {"value": 0.66, "unit": "mL"}
